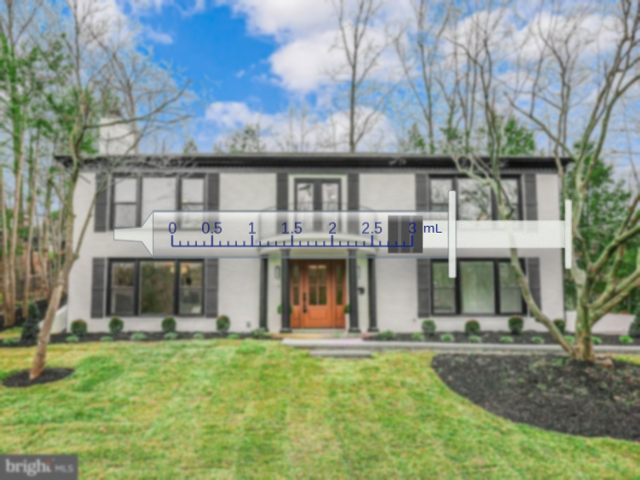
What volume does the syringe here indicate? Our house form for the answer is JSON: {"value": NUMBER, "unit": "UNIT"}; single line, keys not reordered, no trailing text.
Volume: {"value": 2.7, "unit": "mL"}
